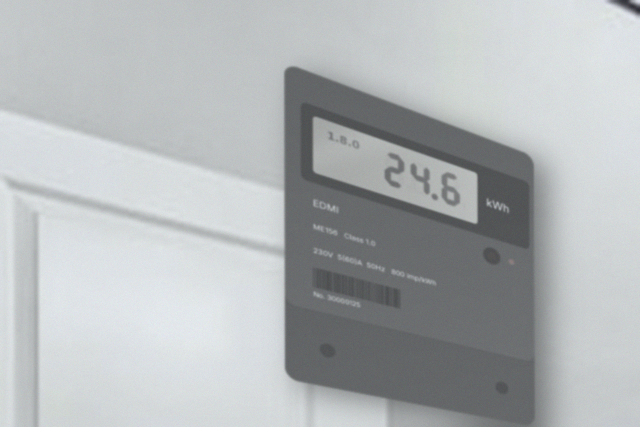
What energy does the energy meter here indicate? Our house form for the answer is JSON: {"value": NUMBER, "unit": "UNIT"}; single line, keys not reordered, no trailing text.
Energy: {"value": 24.6, "unit": "kWh"}
